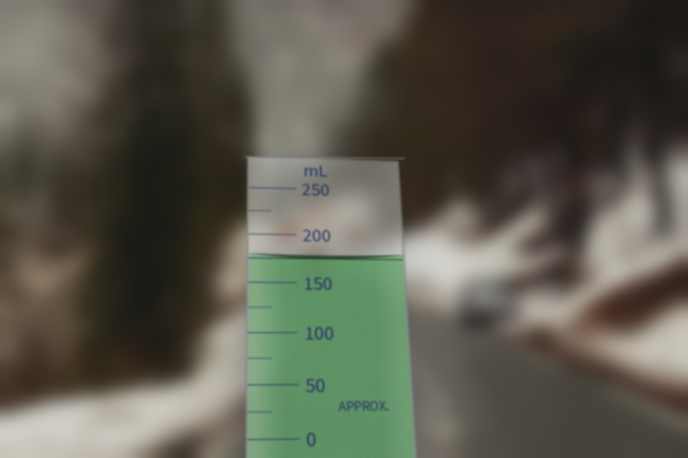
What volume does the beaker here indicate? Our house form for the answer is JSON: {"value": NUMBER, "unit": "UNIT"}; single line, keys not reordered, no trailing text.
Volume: {"value": 175, "unit": "mL"}
